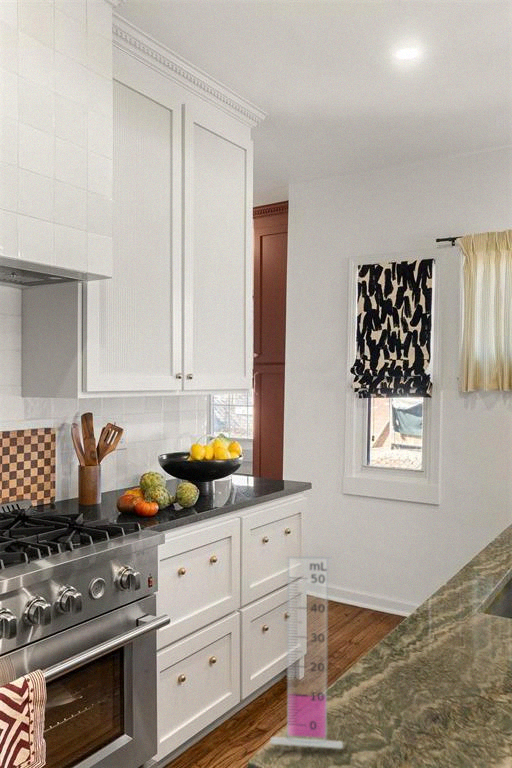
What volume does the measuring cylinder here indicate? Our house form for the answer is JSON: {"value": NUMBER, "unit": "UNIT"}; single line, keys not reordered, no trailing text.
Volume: {"value": 10, "unit": "mL"}
